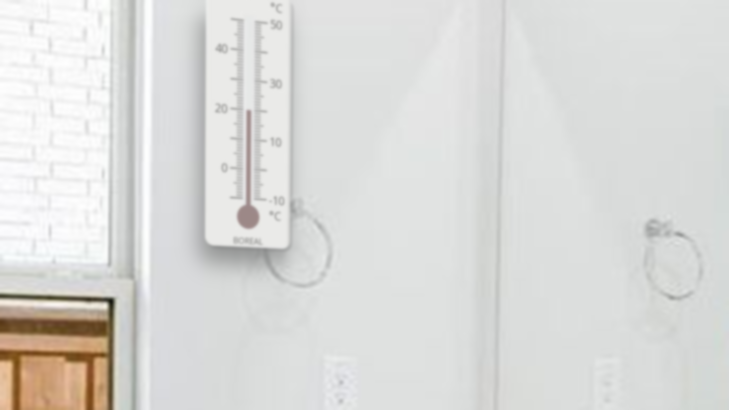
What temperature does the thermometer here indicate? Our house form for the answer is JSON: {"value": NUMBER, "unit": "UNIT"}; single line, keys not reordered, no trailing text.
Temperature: {"value": 20, "unit": "°C"}
